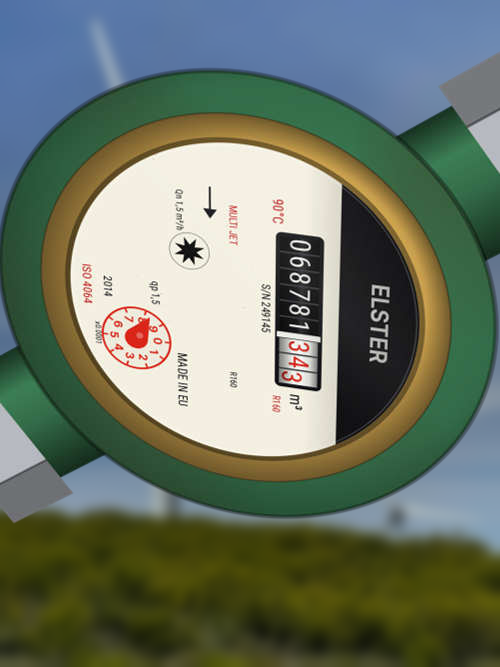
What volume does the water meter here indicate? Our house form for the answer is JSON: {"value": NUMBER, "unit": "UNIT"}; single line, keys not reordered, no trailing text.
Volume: {"value": 68781.3428, "unit": "m³"}
